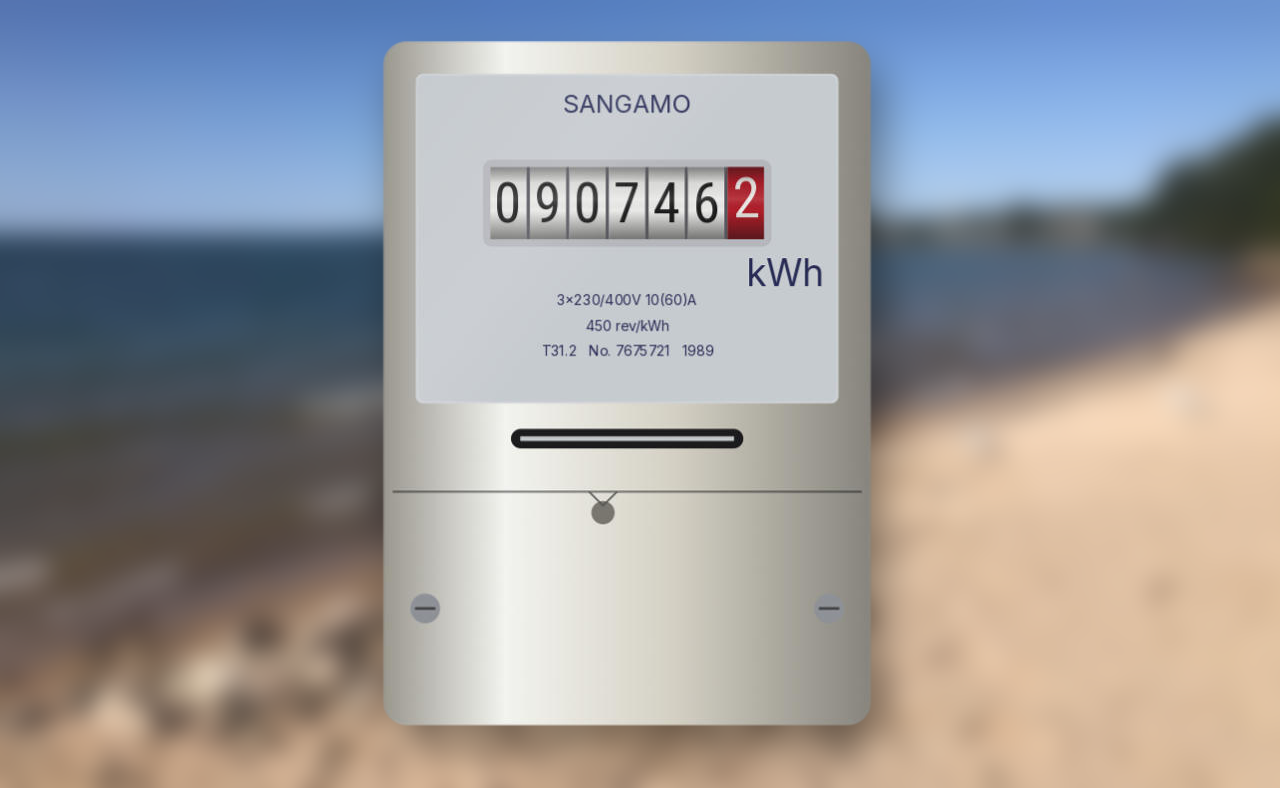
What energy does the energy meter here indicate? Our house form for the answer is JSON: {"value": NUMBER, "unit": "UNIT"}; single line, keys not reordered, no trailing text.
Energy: {"value": 90746.2, "unit": "kWh"}
